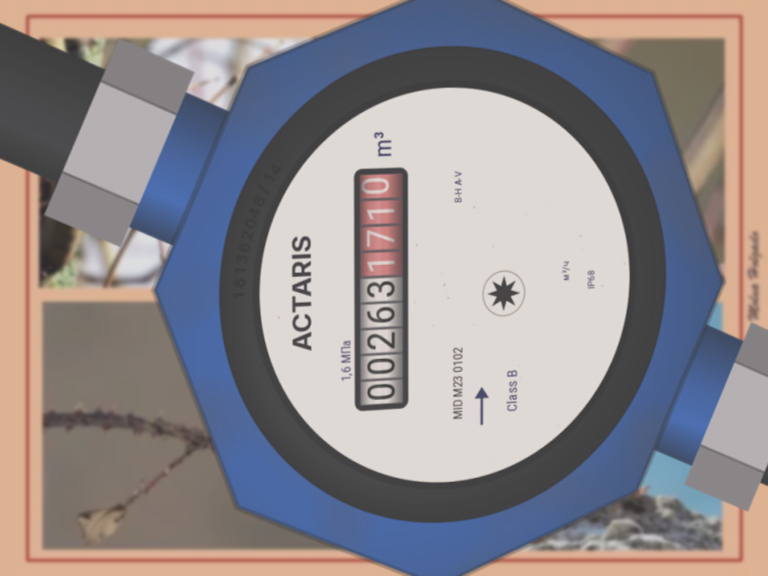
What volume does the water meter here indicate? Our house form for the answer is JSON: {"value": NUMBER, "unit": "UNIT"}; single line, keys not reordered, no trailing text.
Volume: {"value": 263.1710, "unit": "m³"}
